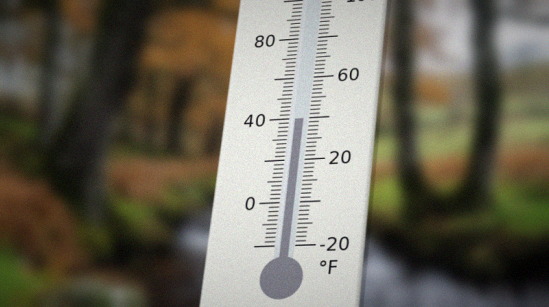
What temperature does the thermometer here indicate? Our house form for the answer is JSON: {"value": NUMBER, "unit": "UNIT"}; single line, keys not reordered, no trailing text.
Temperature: {"value": 40, "unit": "°F"}
